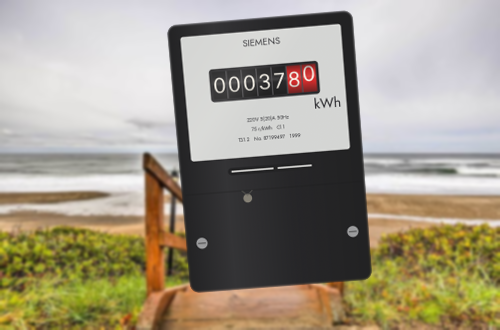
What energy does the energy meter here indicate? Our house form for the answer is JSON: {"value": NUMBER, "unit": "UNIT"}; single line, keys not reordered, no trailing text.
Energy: {"value": 37.80, "unit": "kWh"}
